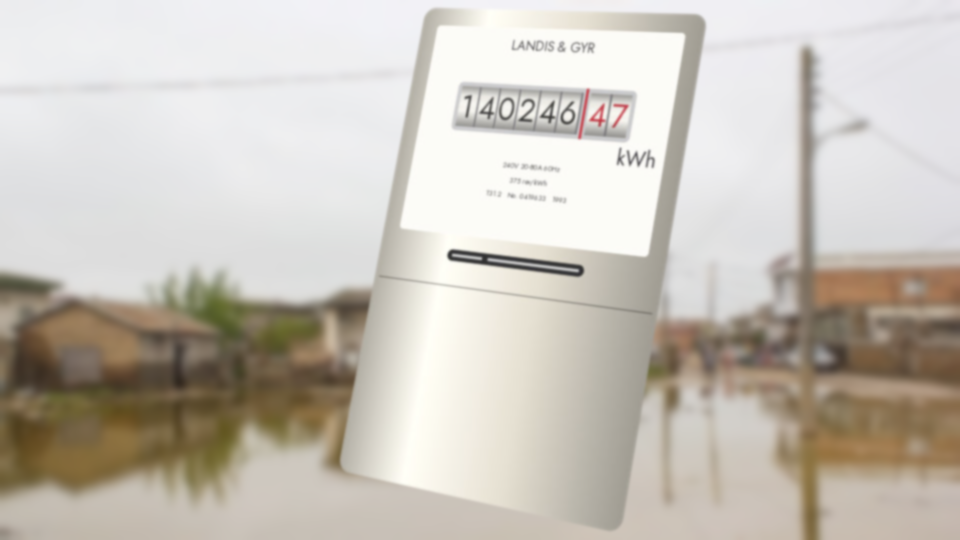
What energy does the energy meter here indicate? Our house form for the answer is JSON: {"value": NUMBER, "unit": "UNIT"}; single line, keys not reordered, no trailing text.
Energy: {"value": 140246.47, "unit": "kWh"}
